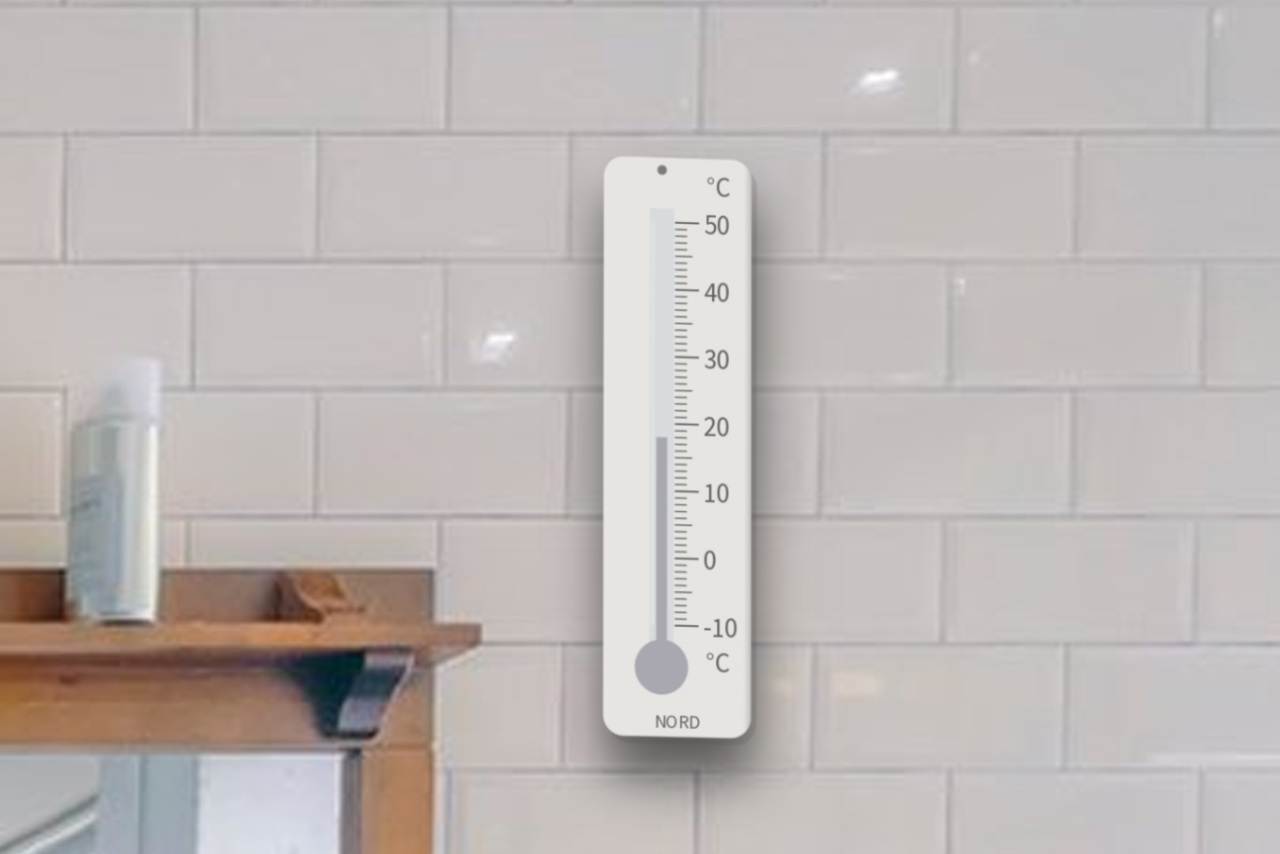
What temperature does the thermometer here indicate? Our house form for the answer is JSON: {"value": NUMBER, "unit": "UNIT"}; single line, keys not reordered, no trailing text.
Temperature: {"value": 18, "unit": "°C"}
